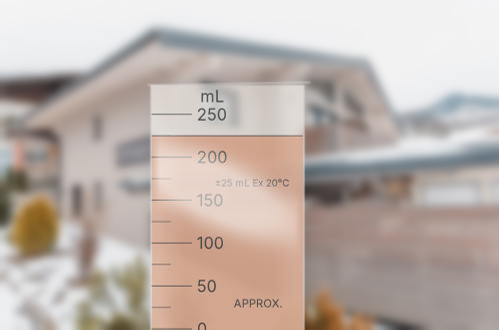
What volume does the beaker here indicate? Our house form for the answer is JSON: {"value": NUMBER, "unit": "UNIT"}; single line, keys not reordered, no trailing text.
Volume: {"value": 225, "unit": "mL"}
